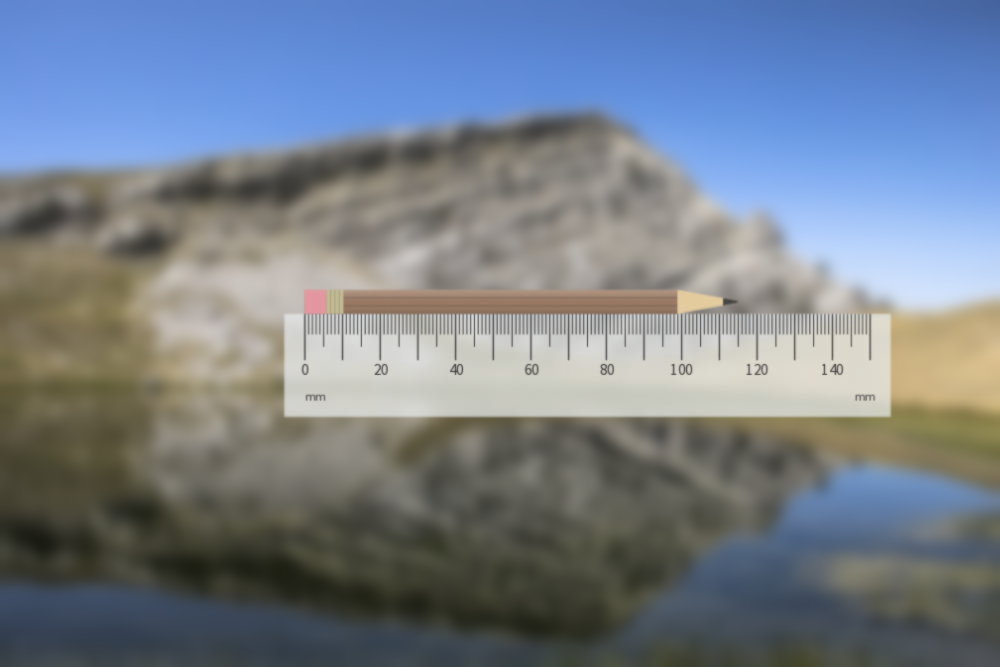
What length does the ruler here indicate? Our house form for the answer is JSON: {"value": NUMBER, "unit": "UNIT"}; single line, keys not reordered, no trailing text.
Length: {"value": 115, "unit": "mm"}
